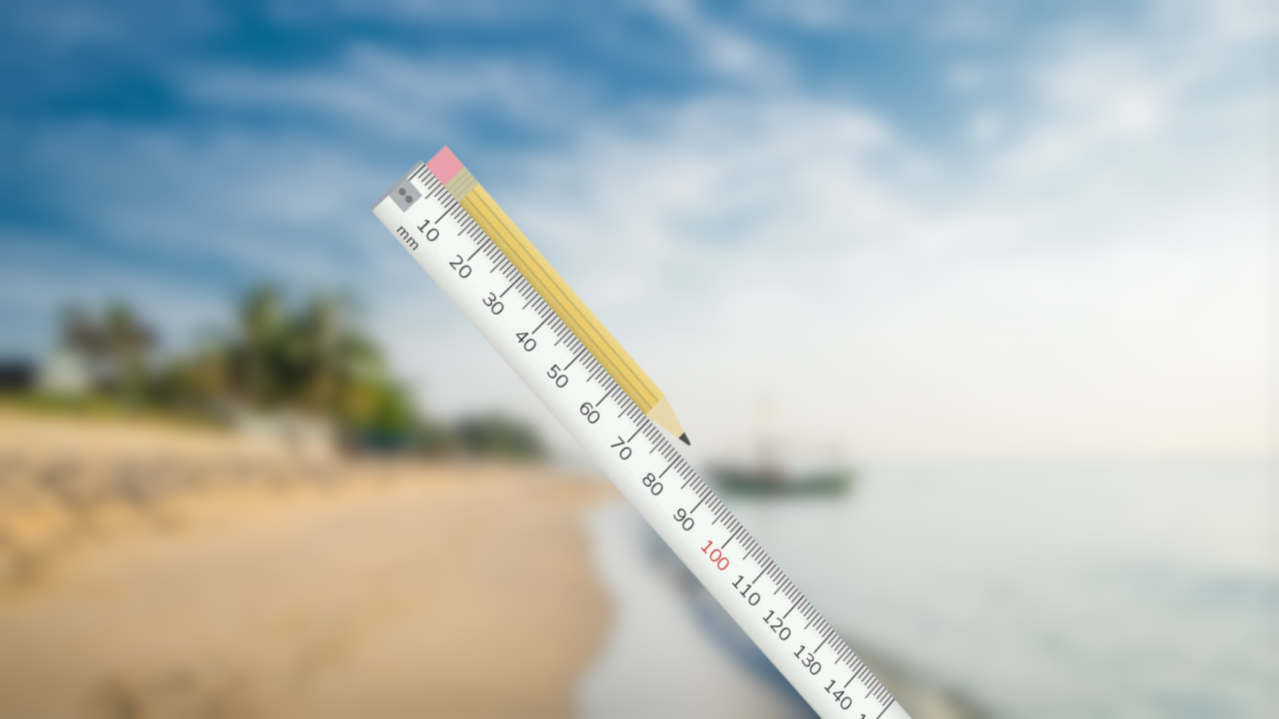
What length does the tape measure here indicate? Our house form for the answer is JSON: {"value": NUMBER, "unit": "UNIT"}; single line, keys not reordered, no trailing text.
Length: {"value": 80, "unit": "mm"}
